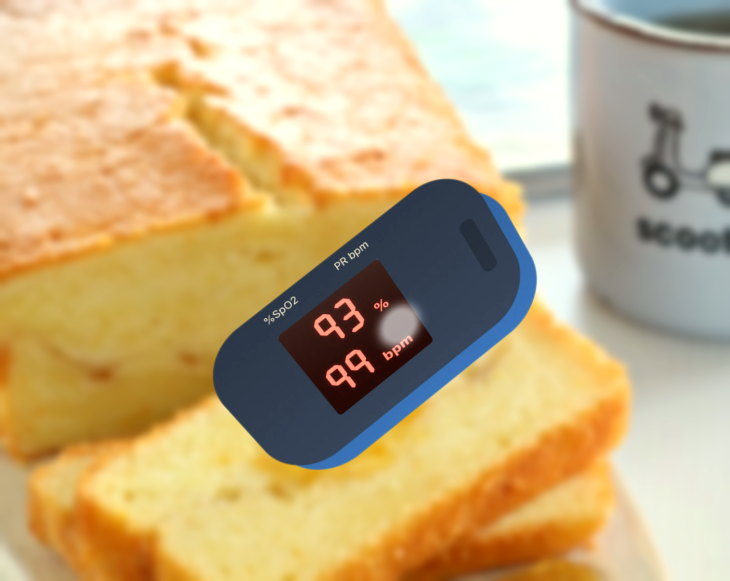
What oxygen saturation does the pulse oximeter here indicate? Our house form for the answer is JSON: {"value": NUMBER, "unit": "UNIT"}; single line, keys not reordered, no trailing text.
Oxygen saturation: {"value": 93, "unit": "%"}
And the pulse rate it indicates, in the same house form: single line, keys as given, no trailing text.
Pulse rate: {"value": 99, "unit": "bpm"}
